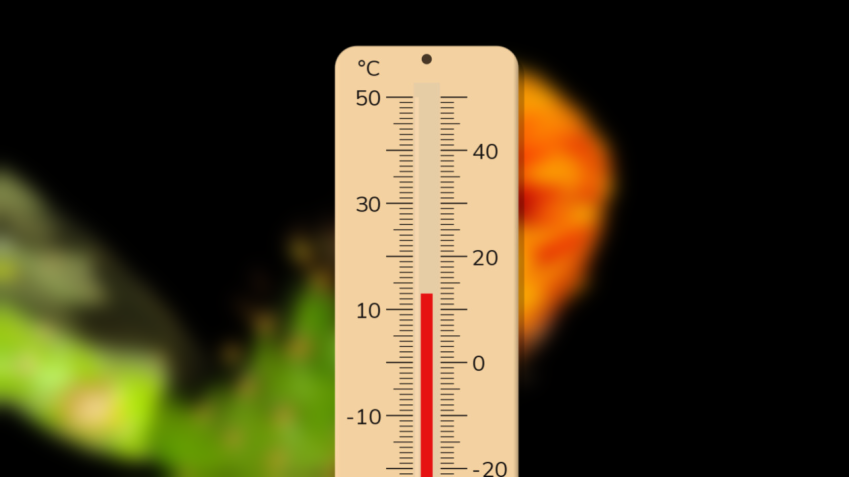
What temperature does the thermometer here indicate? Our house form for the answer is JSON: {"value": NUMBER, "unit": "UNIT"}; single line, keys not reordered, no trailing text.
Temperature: {"value": 13, "unit": "°C"}
